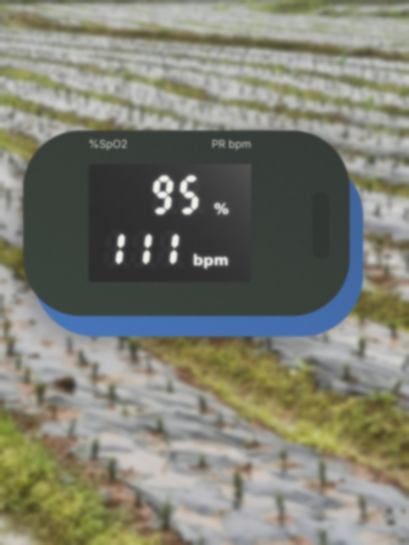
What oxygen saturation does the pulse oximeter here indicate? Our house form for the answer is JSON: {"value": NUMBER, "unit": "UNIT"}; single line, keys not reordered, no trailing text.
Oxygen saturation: {"value": 95, "unit": "%"}
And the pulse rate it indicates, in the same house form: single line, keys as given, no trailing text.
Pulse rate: {"value": 111, "unit": "bpm"}
